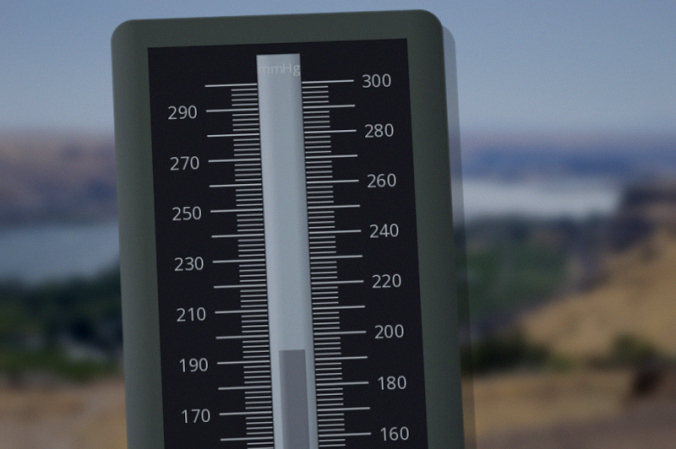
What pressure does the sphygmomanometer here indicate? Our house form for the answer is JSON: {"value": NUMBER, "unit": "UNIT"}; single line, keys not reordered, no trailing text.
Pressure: {"value": 194, "unit": "mmHg"}
